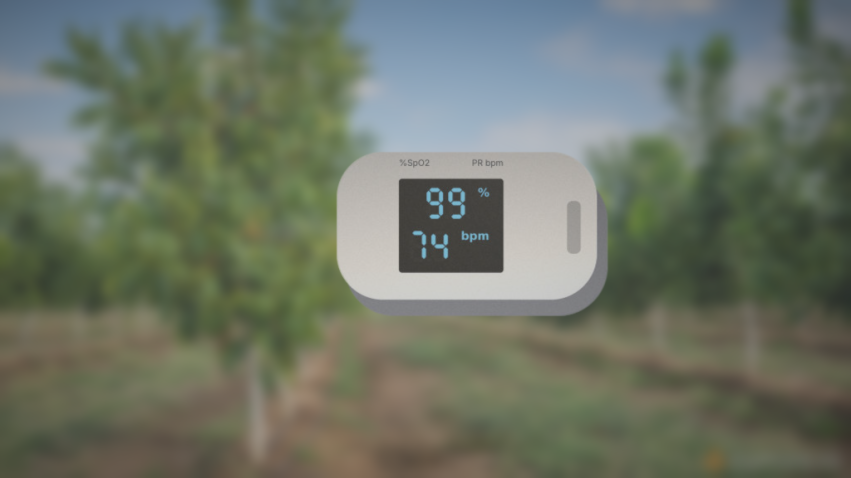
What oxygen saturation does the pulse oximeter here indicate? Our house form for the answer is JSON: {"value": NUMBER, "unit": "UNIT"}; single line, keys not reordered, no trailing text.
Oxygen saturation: {"value": 99, "unit": "%"}
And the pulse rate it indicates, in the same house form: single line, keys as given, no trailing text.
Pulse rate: {"value": 74, "unit": "bpm"}
